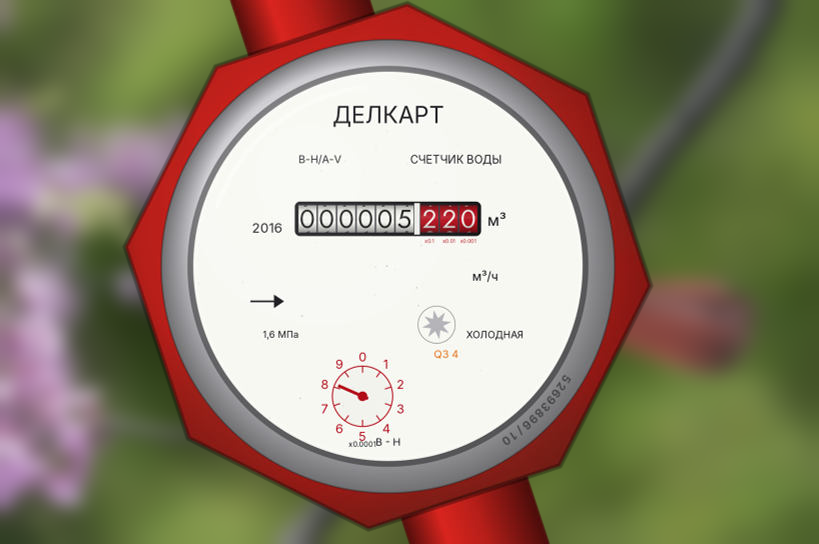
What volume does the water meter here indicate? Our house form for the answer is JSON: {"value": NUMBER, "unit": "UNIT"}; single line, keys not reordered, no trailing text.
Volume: {"value": 5.2208, "unit": "m³"}
